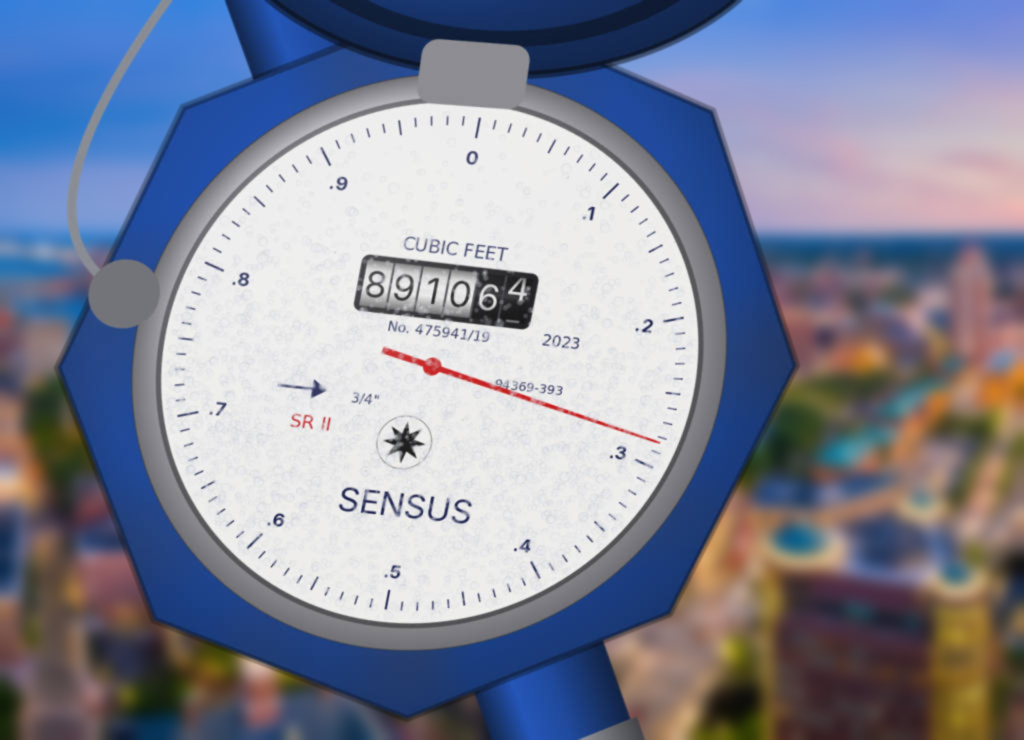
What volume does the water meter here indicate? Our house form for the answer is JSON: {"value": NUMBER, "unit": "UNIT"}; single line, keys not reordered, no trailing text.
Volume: {"value": 891064.28, "unit": "ft³"}
